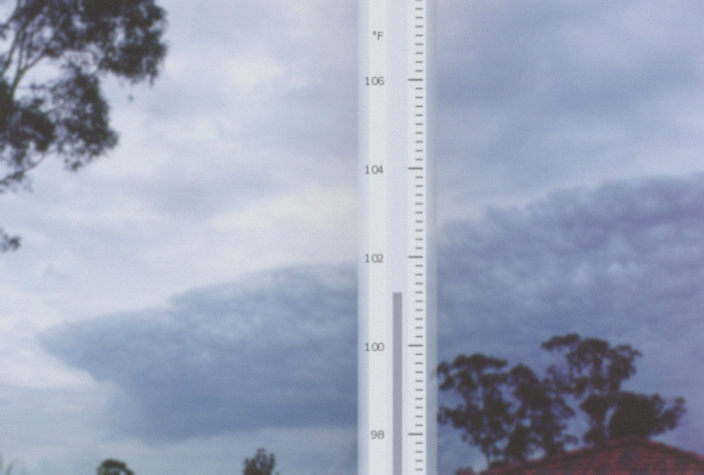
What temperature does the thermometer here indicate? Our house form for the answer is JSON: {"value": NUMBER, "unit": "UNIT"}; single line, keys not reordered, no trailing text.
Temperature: {"value": 101.2, "unit": "°F"}
